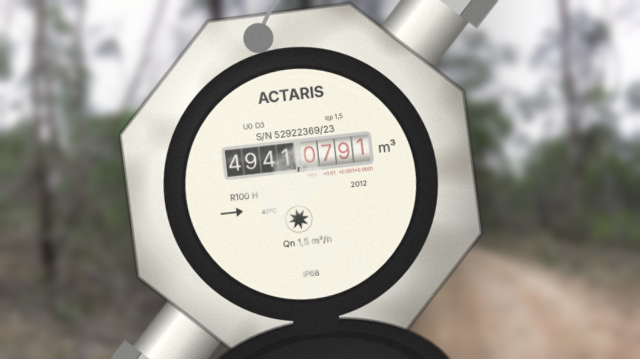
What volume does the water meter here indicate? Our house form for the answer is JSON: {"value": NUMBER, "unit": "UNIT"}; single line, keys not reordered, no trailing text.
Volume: {"value": 4941.0791, "unit": "m³"}
